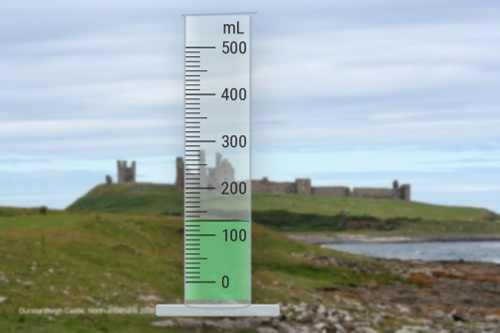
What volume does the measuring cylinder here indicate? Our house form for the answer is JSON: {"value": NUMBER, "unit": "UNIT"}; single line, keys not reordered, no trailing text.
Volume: {"value": 130, "unit": "mL"}
